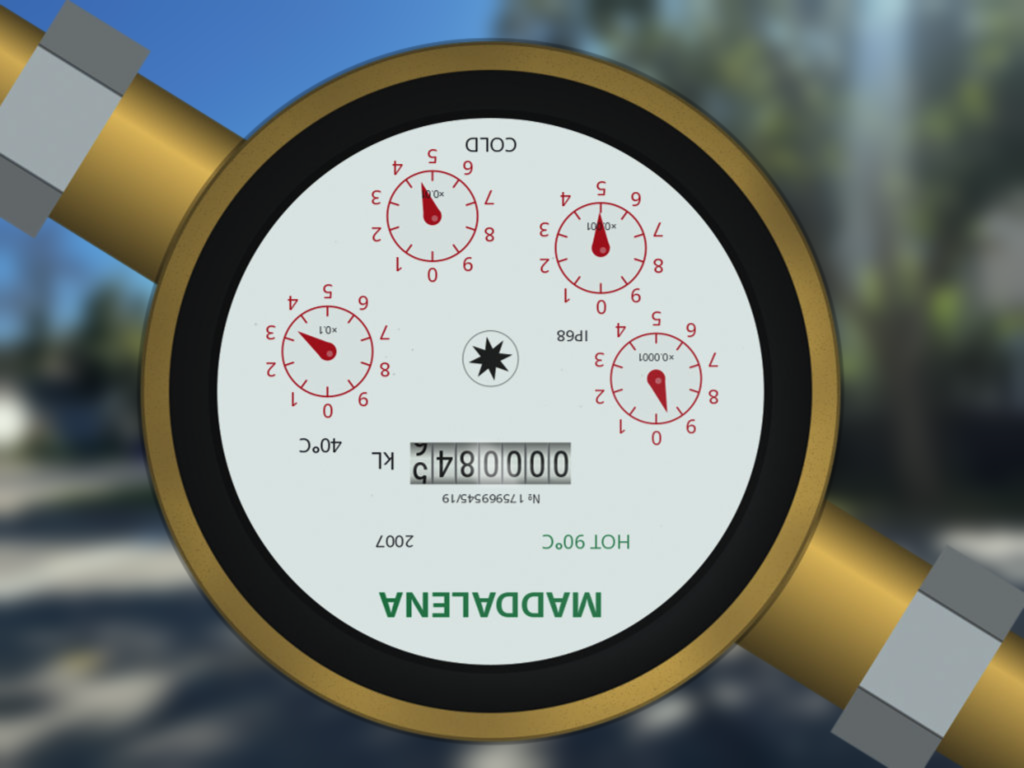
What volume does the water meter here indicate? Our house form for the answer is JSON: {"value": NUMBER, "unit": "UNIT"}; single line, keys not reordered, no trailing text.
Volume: {"value": 845.3449, "unit": "kL"}
